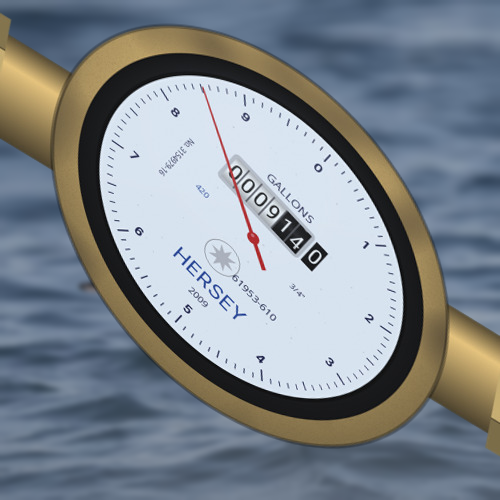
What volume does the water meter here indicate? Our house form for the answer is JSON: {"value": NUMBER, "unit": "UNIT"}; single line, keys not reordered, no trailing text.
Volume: {"value": 9138.5, "unit": "gal"}
